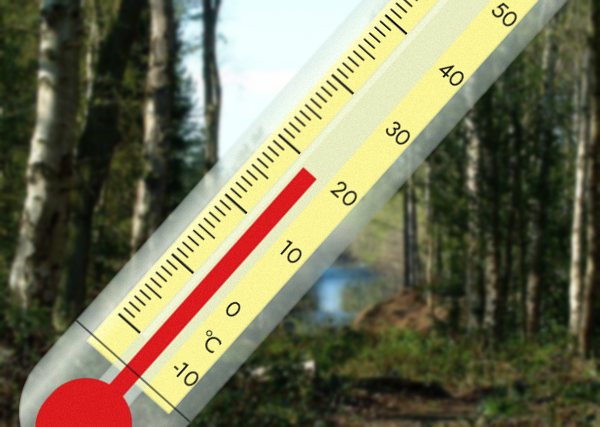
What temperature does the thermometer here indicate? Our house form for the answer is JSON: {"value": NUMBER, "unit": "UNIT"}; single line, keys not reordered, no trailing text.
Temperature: {"value": 19, "unit": "°C"}
